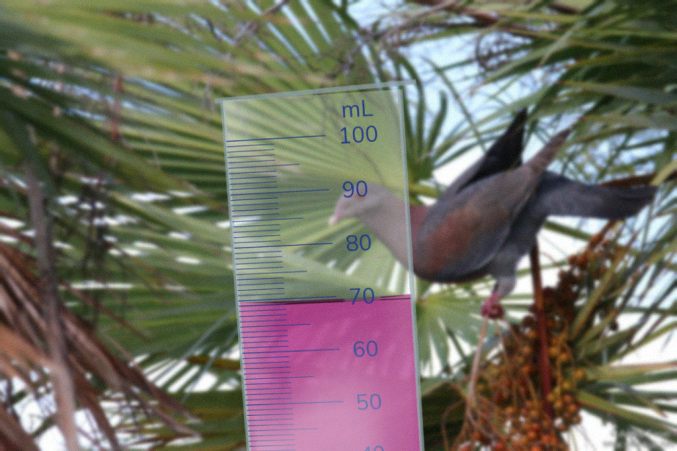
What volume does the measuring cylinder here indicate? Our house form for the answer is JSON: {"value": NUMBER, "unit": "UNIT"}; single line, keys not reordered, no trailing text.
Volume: {"value": 69, "unit": "mL"}
